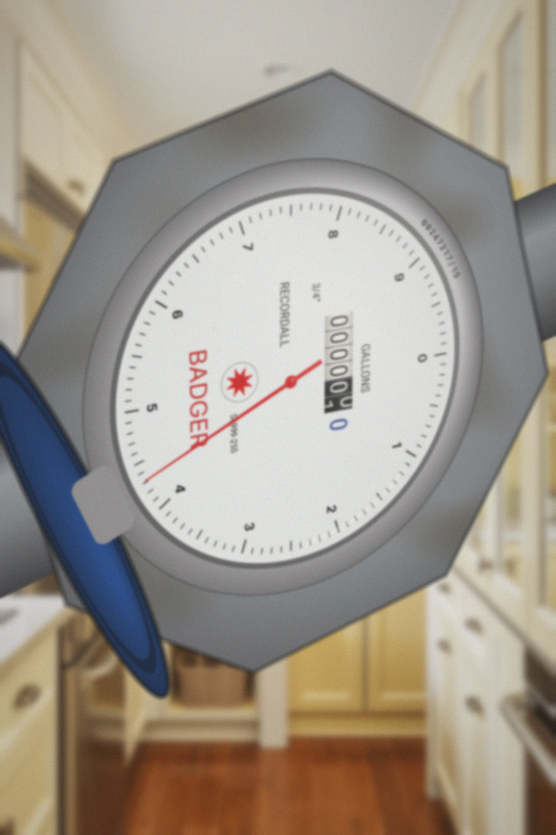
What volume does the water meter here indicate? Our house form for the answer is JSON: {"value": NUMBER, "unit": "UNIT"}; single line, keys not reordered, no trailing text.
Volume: {"value": 4.3, "unit": "gal"}
